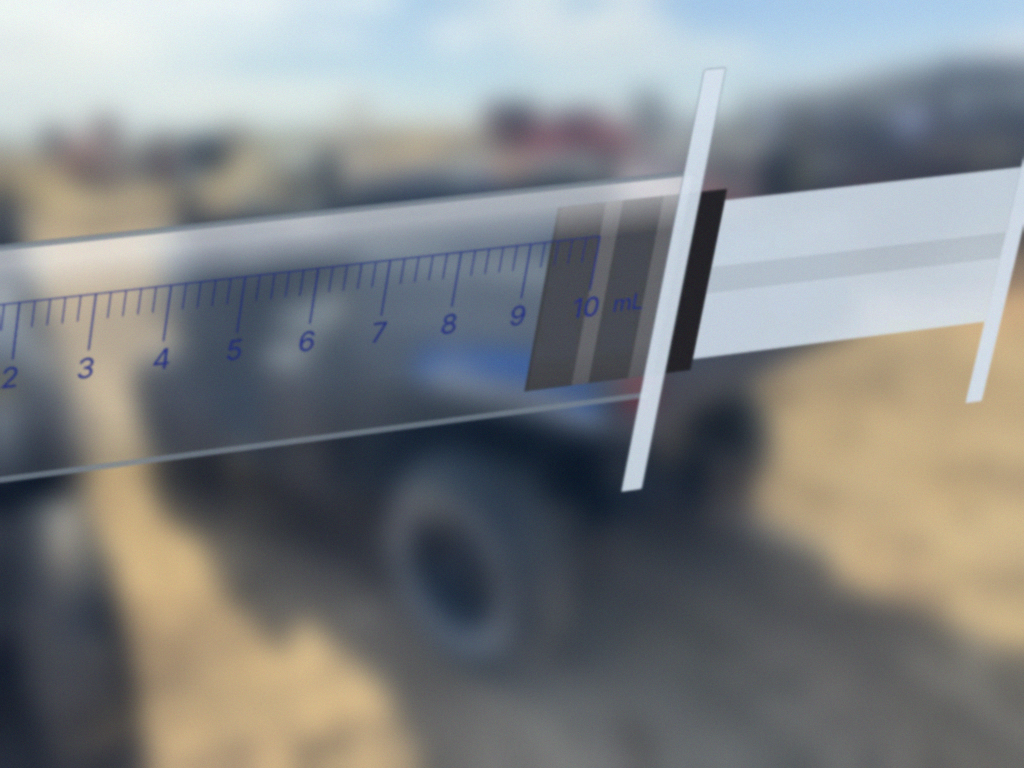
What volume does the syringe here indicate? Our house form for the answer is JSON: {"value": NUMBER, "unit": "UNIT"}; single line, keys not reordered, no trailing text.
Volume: {"value": 9.3, "unit": "mL"}
